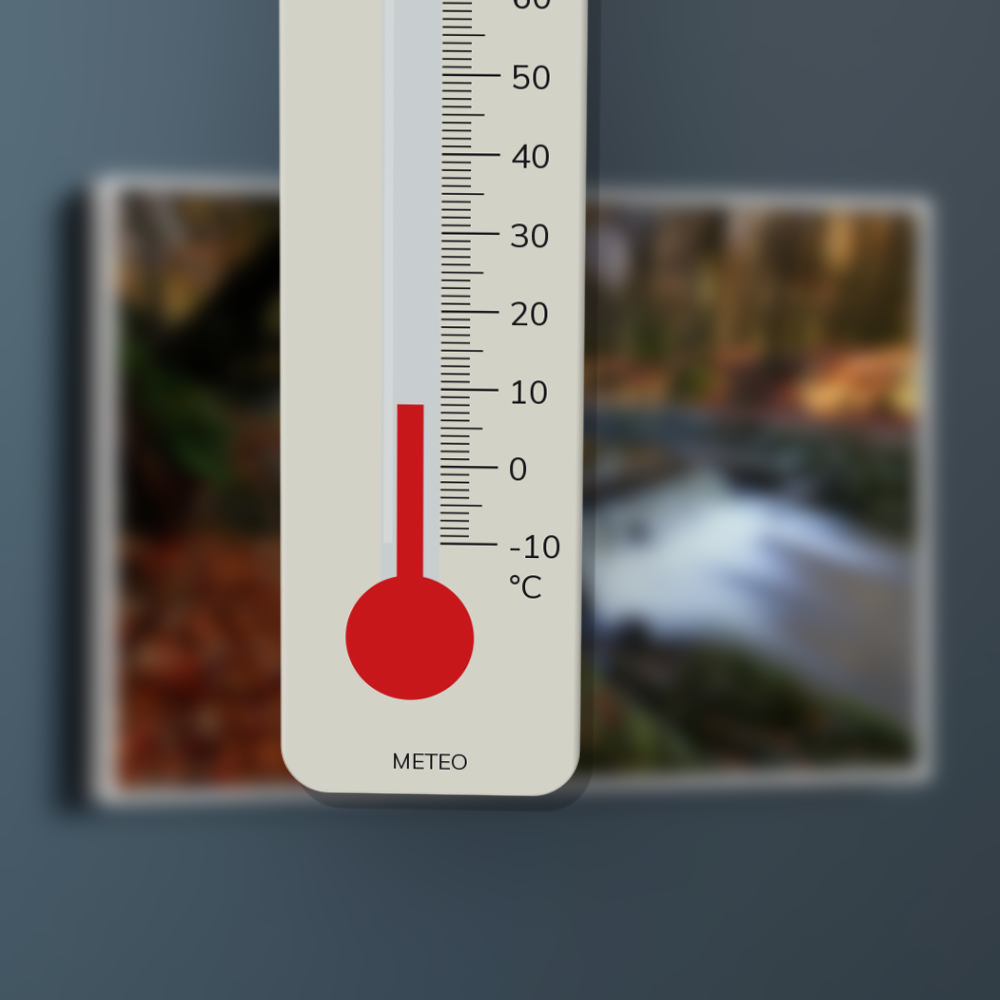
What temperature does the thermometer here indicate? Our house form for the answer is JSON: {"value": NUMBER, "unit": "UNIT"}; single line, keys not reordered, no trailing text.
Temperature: {"value": 8, "unit": "°C"}
